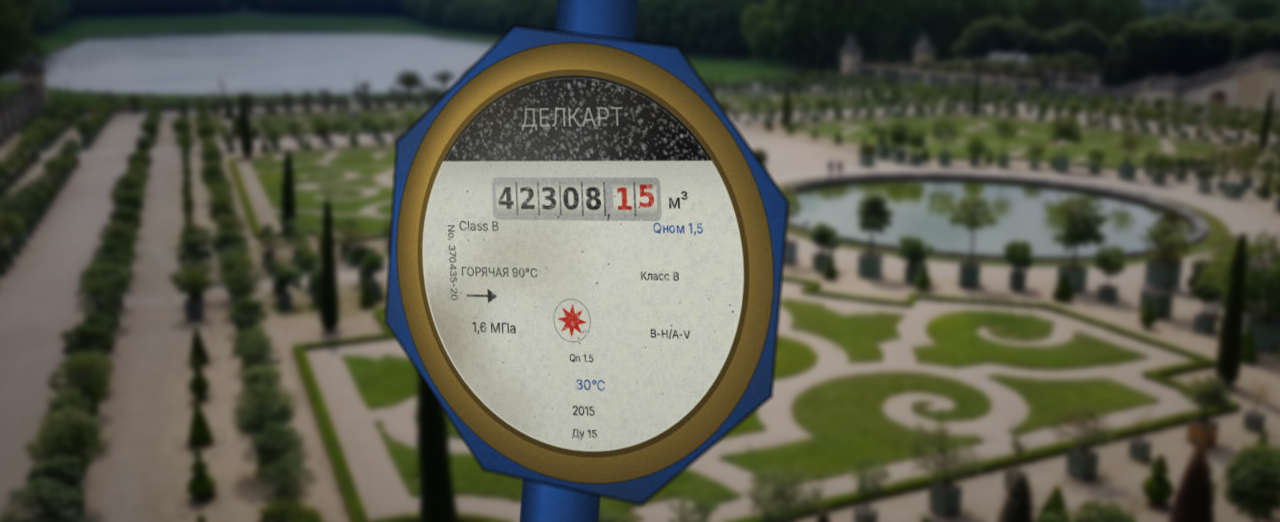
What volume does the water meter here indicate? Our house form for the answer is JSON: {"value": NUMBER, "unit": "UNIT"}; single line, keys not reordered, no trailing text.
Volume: {"value": 42308.15, "unit": "m³"}
